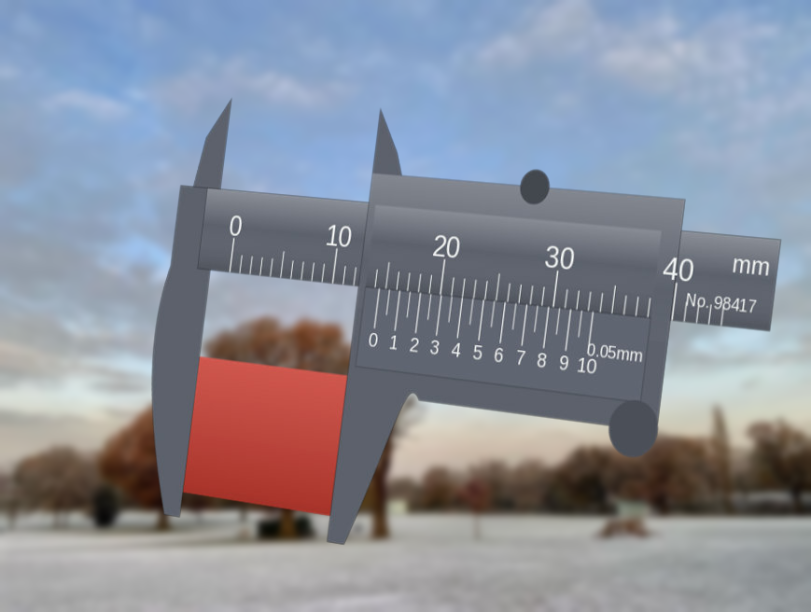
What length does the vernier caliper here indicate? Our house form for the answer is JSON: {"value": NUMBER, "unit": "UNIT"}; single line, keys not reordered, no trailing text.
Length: {"value": 14.4, "unit": "mm"}
